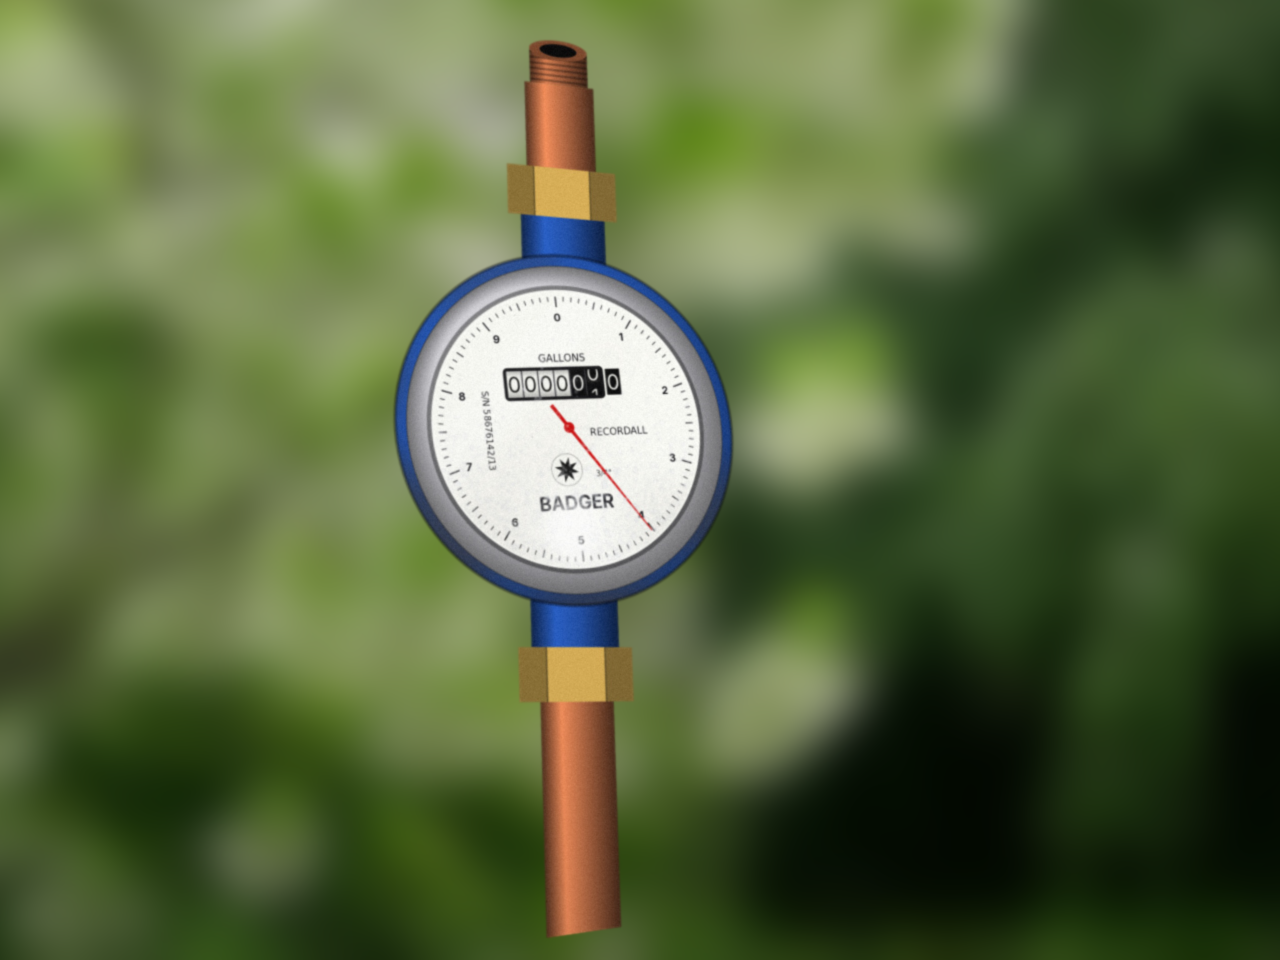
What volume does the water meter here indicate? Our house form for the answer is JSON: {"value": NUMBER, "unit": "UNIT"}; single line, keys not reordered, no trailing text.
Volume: {"value": 4.0, "unit": "gal"}
